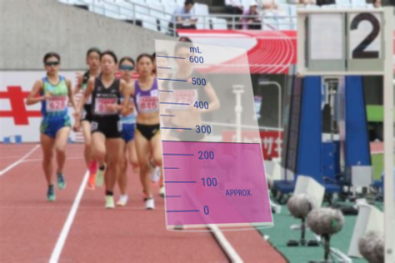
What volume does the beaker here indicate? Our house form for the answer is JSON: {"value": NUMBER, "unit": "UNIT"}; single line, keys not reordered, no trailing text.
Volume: {"value": 250, "unit": "mL"}
